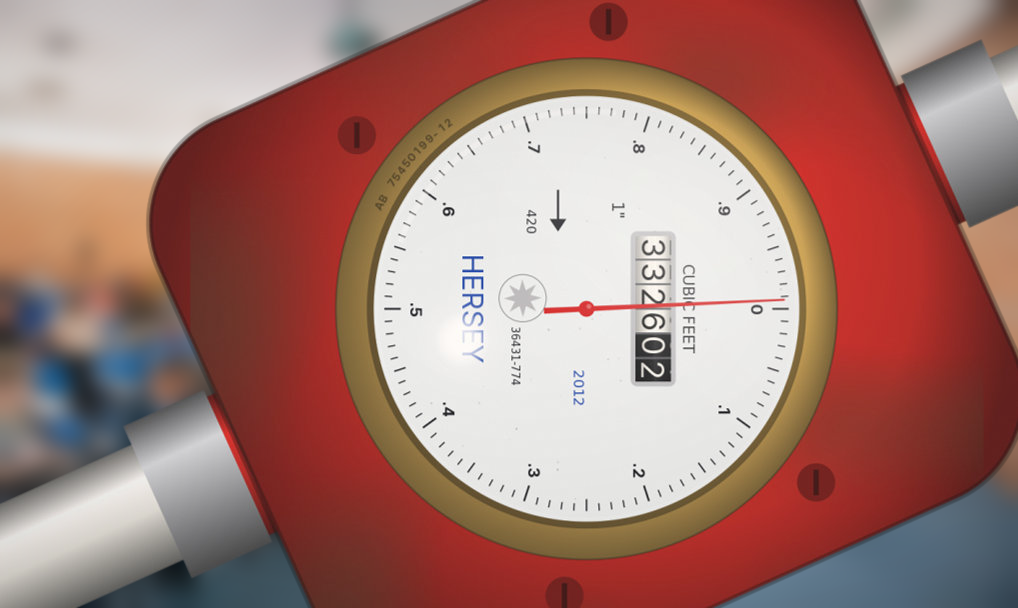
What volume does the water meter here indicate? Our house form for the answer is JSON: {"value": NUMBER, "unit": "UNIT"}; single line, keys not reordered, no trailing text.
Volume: {"value": 332601.99, "unit": "ft³"}
